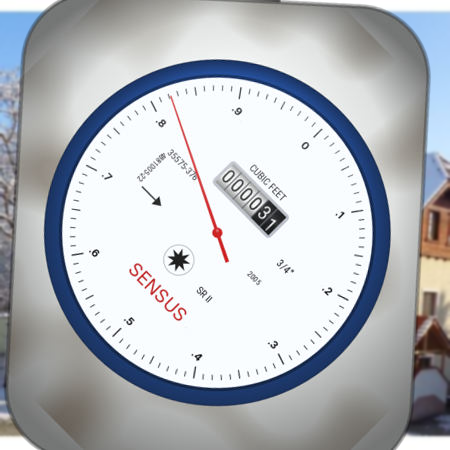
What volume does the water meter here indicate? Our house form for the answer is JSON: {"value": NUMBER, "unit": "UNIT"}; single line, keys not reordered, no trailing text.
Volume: {"value": 30.82, "unit": "ft³"}
